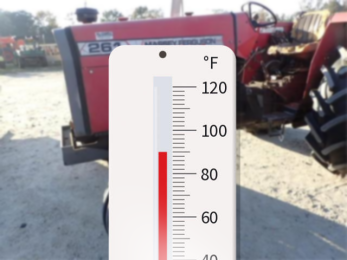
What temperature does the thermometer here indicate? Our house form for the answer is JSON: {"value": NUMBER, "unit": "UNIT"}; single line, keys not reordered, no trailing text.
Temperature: {"value": 90, "unit": "°F"}
